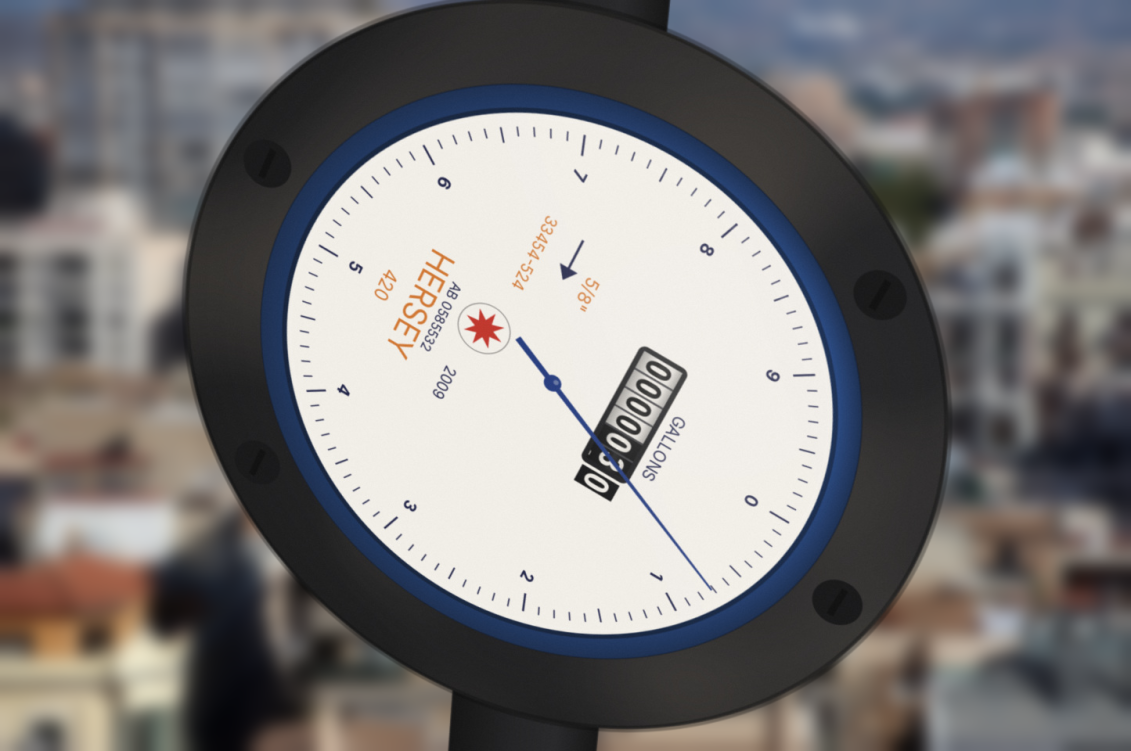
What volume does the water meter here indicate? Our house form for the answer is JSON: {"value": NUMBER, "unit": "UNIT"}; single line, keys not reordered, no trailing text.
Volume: {"value": 30.7, "unit": "gal"}
